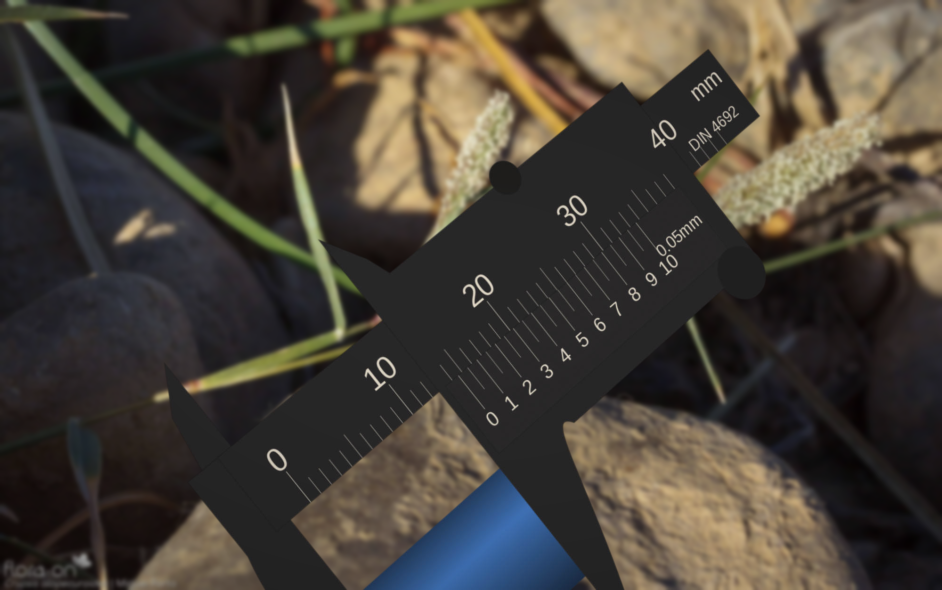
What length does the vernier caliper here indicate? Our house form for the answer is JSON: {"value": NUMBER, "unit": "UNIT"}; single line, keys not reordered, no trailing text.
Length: {"value": 14.6, "unit": "mm"}
